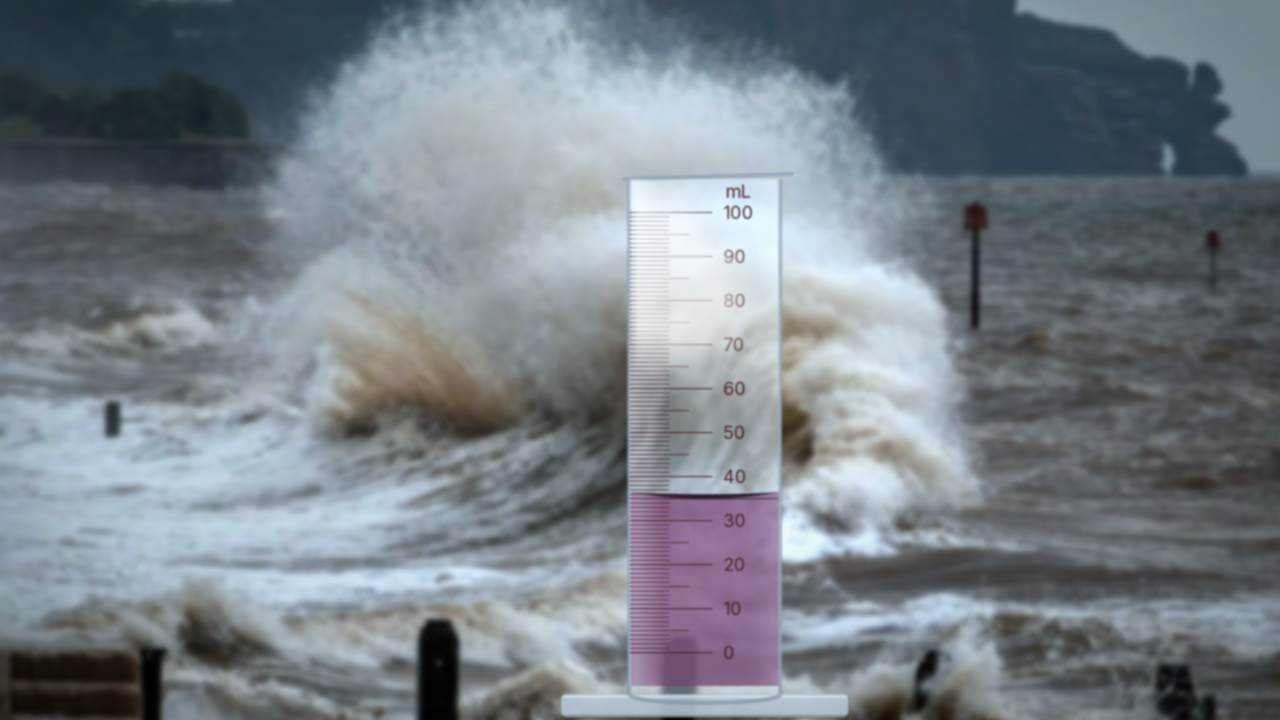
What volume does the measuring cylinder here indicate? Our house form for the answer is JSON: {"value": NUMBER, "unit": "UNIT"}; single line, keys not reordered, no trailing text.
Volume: {"value": 35, "unit": "mL"}
